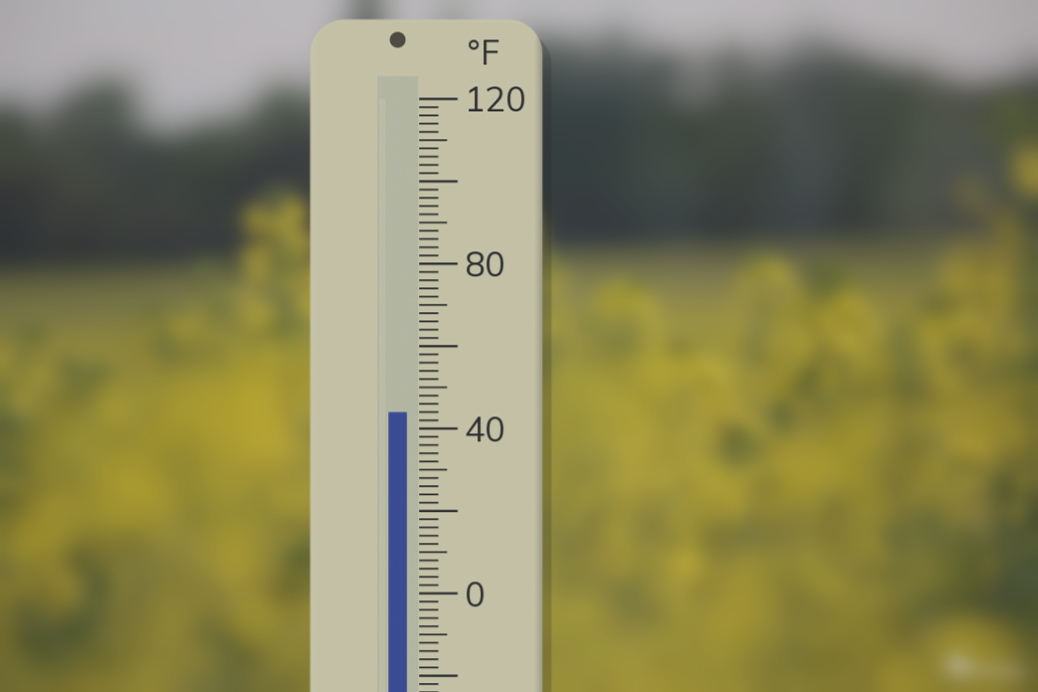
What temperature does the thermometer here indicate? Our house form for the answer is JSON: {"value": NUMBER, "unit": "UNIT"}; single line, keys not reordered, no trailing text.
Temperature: {"value": 44, "unit": "°F"}
